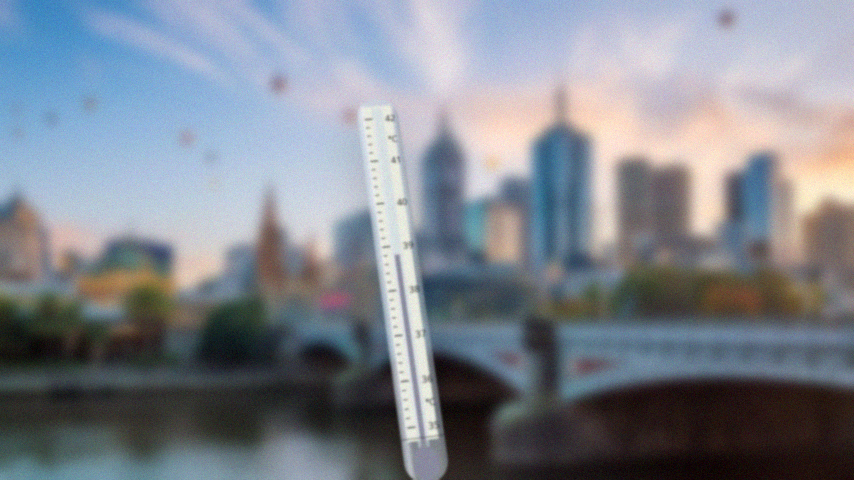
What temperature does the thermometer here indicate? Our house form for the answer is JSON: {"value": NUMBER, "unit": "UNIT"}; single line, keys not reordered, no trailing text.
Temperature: {"value": 38.8, "unit": "°C"}
